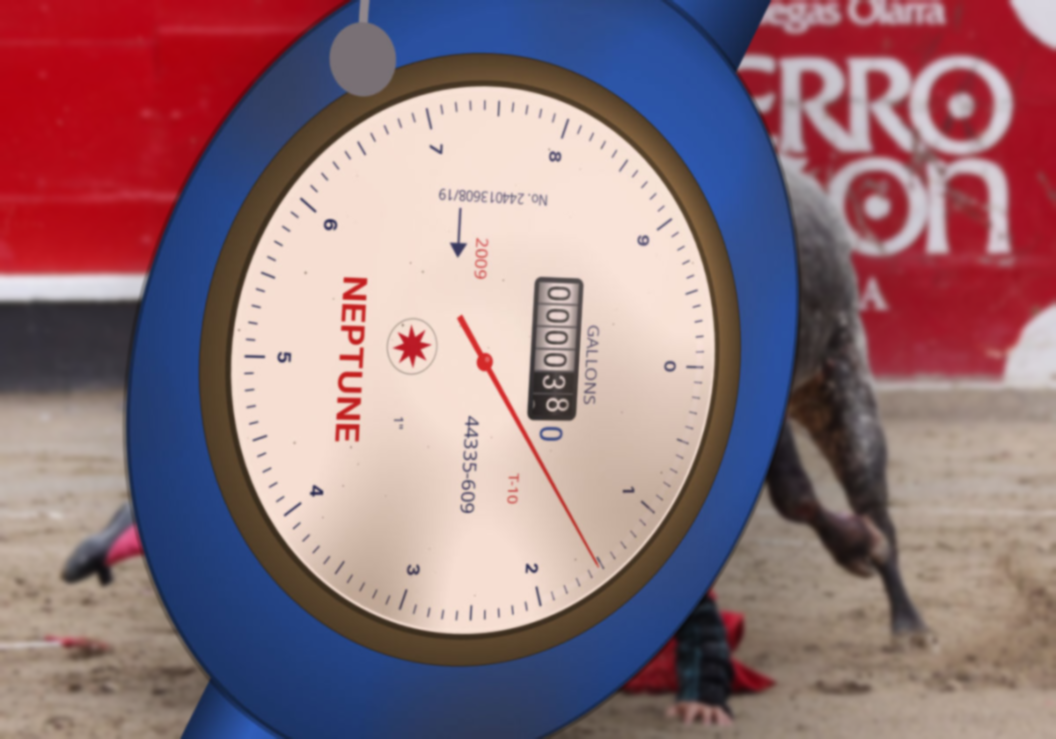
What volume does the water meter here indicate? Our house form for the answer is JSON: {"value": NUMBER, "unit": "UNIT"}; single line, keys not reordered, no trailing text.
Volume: {"value": 381.5, "unit": "gal"}
